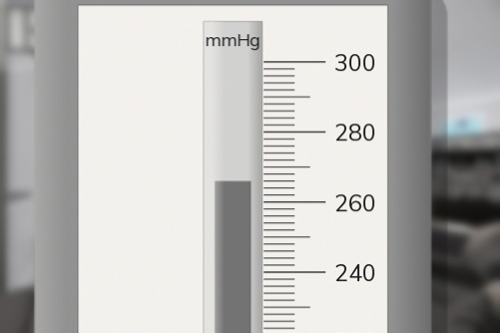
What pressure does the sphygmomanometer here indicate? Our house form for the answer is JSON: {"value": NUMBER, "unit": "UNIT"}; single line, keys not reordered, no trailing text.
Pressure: {"value": 266, "unit": "mmHg"}
